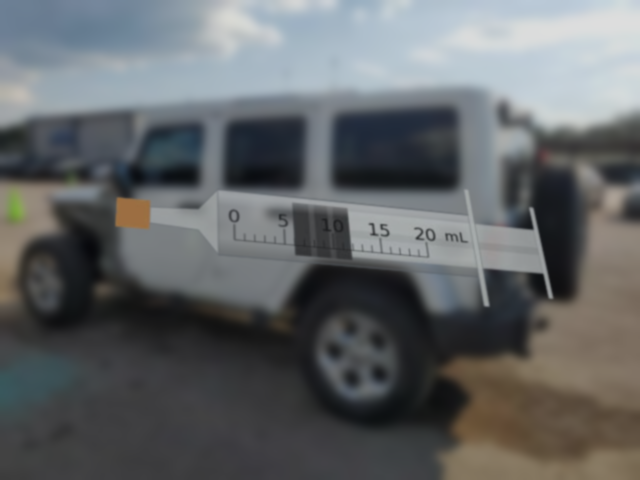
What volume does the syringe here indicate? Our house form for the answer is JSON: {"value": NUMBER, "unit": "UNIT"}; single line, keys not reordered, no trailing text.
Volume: {"value": 6, "unit": "mL"}
